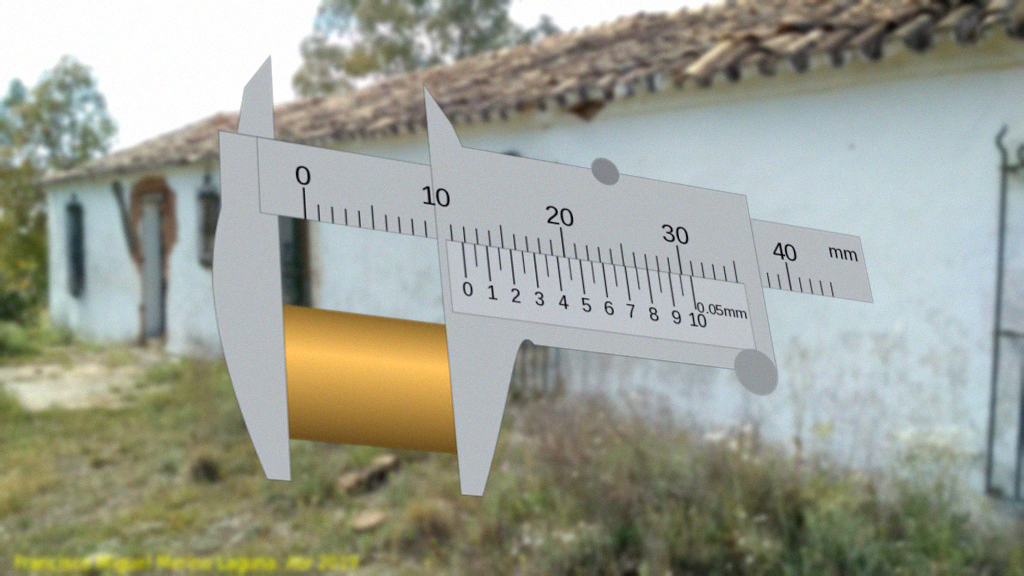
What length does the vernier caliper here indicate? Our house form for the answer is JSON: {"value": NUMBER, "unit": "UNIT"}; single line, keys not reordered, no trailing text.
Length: {"value": 11.8, "unit": "mm"}
